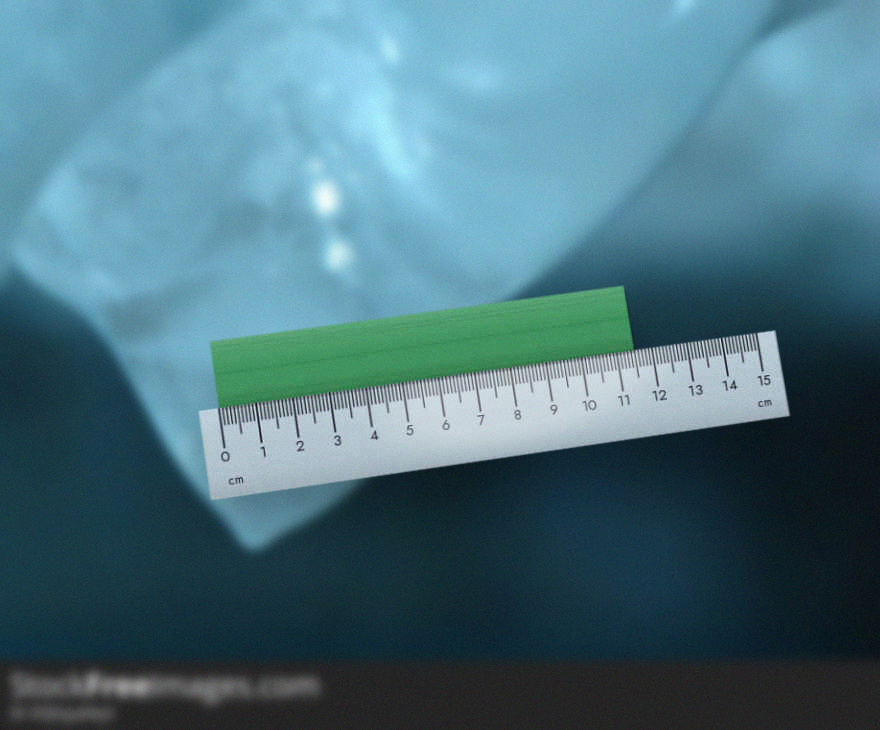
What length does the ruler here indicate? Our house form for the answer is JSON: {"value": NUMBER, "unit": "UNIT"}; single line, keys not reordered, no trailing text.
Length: {"value": 11.5, "unit": "cm"}
